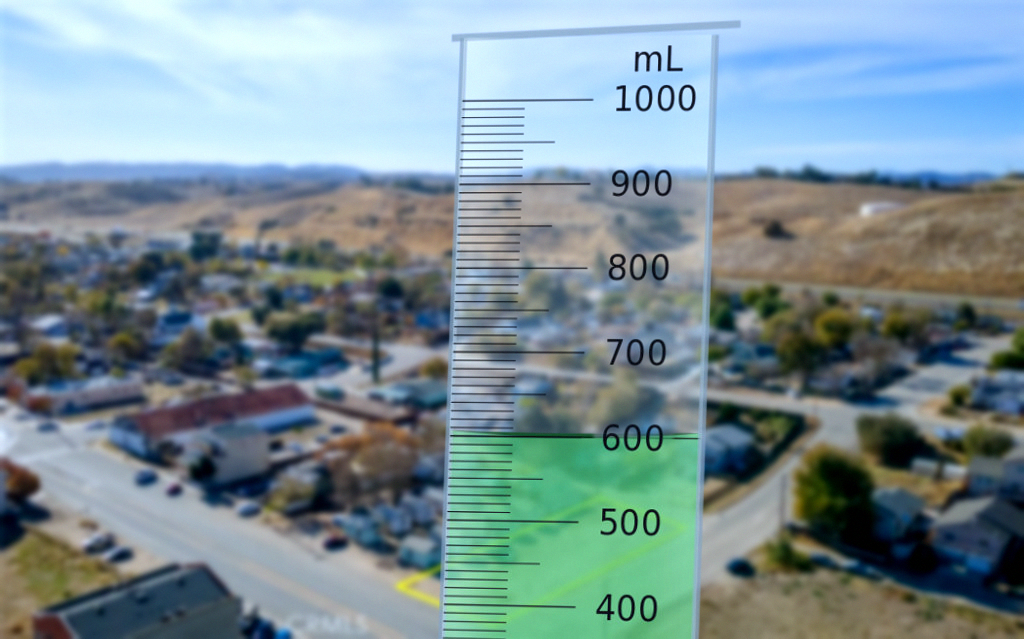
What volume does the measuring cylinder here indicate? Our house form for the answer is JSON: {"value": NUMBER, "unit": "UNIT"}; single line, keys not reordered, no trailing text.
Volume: {"value": 600, "unit": "mL"}
